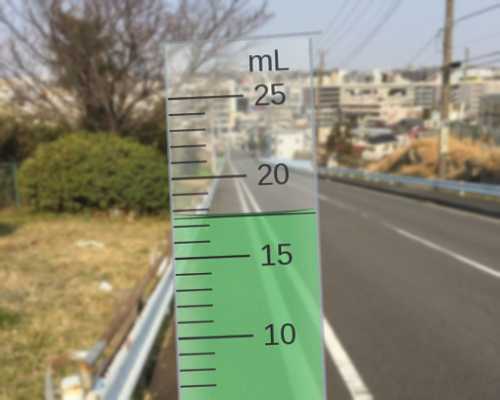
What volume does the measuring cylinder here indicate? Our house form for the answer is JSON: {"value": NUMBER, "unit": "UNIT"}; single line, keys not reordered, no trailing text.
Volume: {"value": 17.5, "unit": "mL"}
